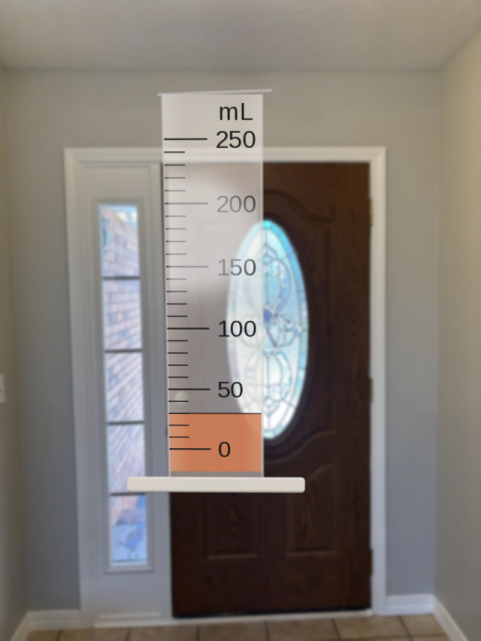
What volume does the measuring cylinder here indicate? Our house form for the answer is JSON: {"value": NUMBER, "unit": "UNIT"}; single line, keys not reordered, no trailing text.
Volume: {"value": 30, "unit": "mL"}
